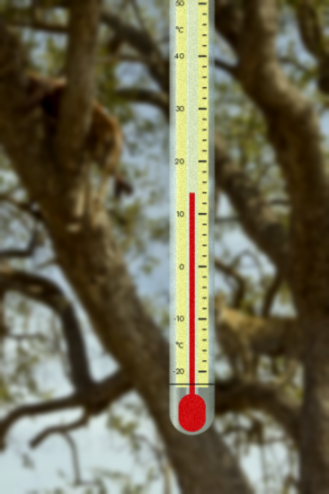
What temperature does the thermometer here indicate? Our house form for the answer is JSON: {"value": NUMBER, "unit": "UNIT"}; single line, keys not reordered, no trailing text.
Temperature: {"value": 14, "unit": "°C"}
